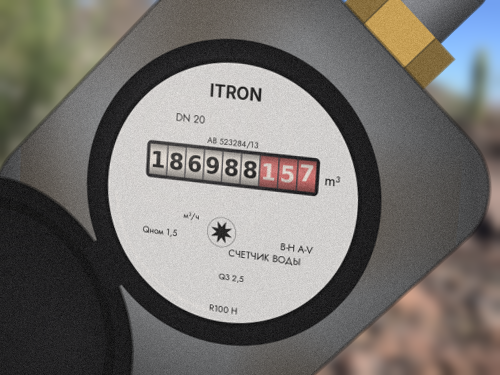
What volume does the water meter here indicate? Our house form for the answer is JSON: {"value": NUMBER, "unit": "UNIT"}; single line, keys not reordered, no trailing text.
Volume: {"value": 186988.157, "unit": "m³"}
